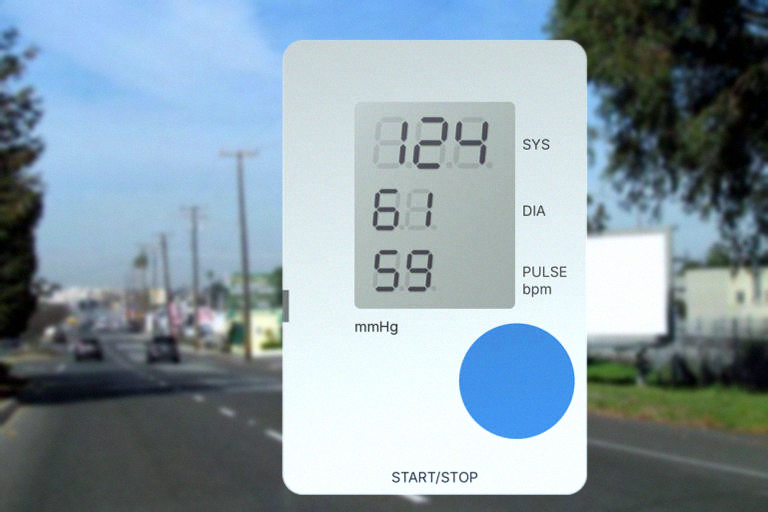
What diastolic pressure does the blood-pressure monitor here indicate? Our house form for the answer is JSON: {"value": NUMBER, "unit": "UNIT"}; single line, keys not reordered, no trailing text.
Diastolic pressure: {"value": 61, "unit": "mmHg"}
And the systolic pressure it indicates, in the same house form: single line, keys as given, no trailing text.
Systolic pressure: {"value": 124, "unit": "mmHg"}
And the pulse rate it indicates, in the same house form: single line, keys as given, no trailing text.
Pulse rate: {"value": 59, "unit": "bpm"}
